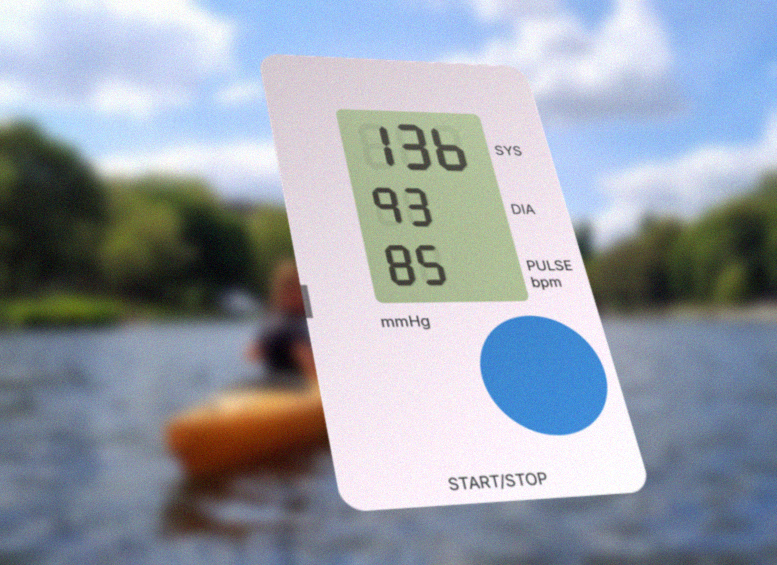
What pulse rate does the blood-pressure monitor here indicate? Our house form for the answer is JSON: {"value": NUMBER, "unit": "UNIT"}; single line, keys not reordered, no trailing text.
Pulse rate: {"value": 85, "unit": "bpm"}
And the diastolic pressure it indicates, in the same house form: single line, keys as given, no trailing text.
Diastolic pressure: {"value": 93, "unit": "mmHg"}
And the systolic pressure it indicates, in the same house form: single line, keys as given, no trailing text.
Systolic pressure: {"value": 136, "unit": "mmHg"}
